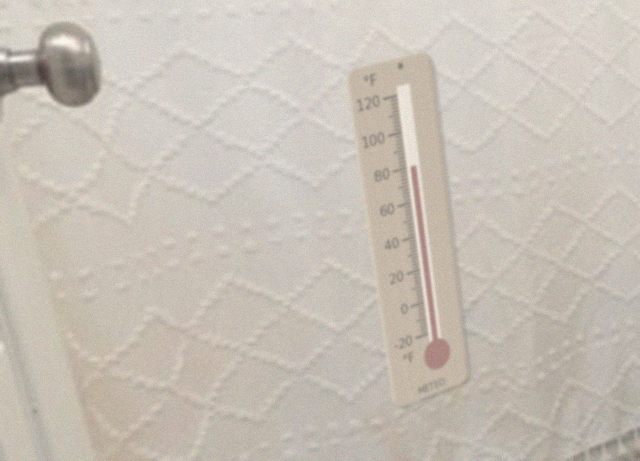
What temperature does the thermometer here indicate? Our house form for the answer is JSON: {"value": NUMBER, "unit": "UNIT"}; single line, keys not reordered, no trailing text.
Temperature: {"value": 80, "unit": "°F"}
